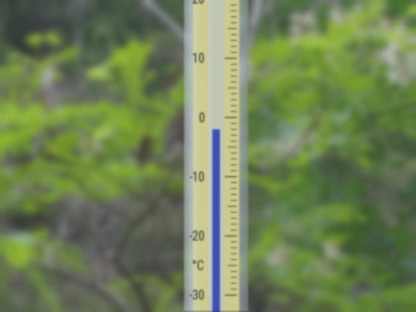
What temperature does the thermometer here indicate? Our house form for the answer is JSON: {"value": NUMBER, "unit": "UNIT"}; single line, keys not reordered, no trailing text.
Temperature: {"value": -2, "unit": "°C"}
